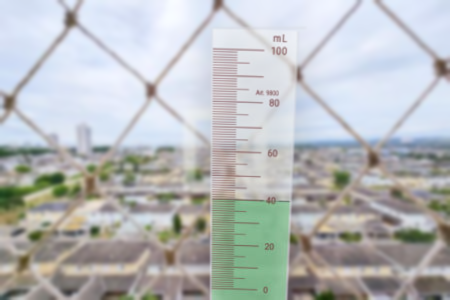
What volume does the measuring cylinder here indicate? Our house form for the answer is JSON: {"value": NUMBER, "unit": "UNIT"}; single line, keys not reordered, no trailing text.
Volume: {"value": 40, "unit": "mL"}
